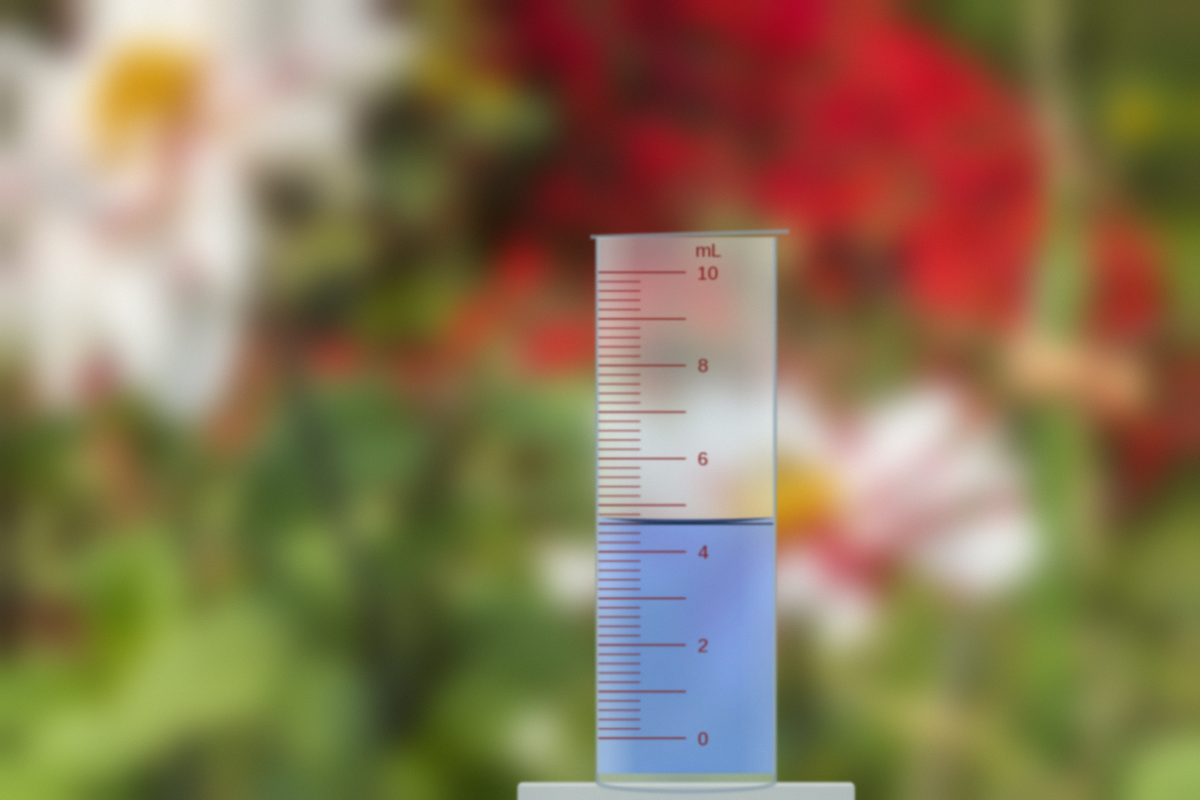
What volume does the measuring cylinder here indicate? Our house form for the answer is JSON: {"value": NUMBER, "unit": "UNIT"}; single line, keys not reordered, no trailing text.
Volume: {"value": 4.6, "unit": "mL"}
